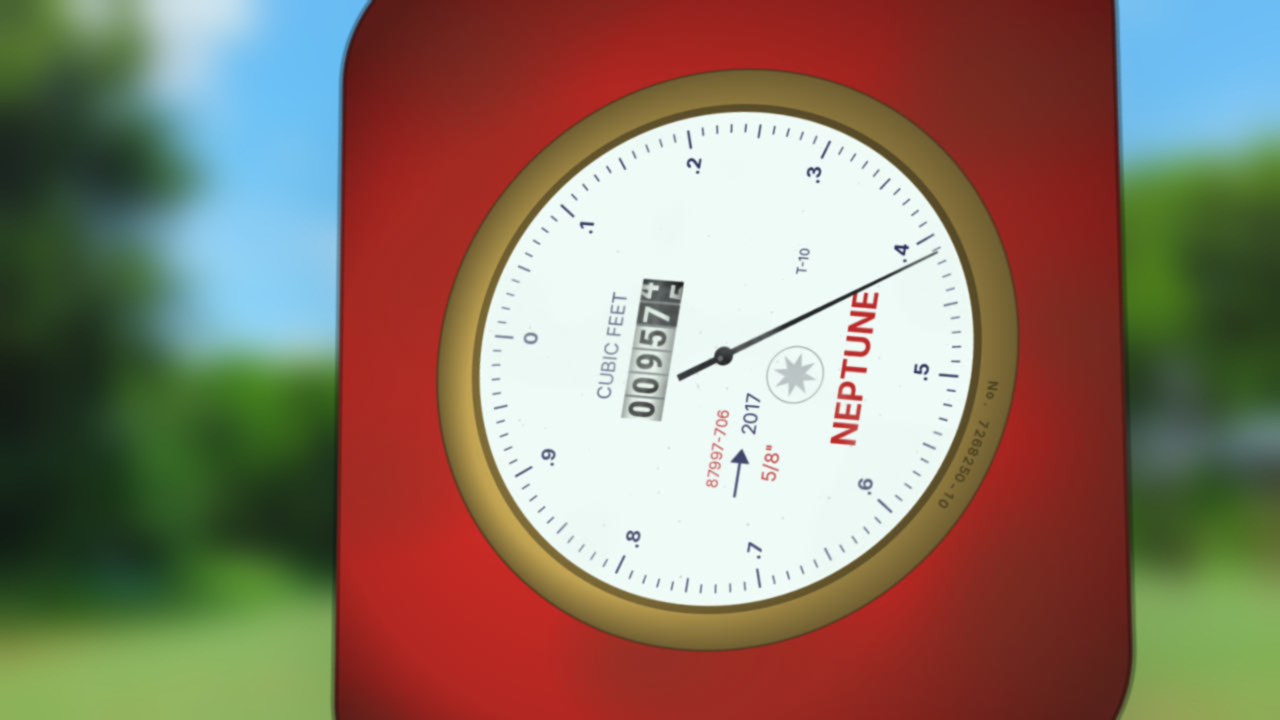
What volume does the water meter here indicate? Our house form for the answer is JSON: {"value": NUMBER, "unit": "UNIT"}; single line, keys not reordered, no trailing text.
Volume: {"value": 9574.41, "unit": "ft³"}
